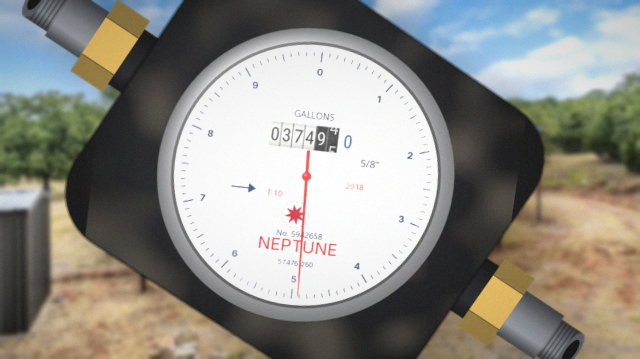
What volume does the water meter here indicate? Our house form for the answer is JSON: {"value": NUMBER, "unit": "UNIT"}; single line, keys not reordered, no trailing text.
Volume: {"value": 374944.9, "unit": "gal"}
